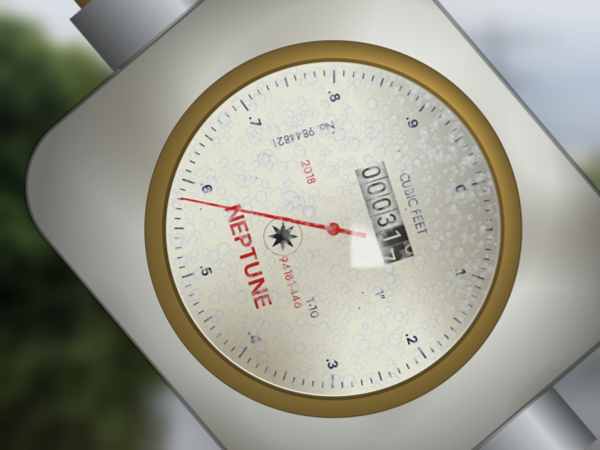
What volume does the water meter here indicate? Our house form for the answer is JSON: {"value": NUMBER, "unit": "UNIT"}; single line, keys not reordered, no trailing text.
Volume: {"value": 316.58, "unit": "ft³"}
